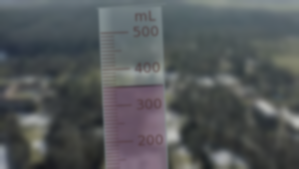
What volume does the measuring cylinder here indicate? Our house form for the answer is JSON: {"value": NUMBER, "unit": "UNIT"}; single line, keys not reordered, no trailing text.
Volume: {"value": 350, "unit": "mL"}
